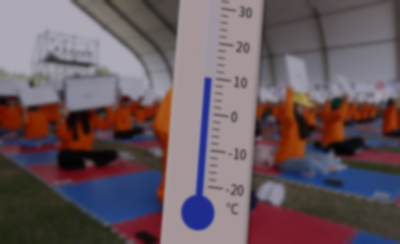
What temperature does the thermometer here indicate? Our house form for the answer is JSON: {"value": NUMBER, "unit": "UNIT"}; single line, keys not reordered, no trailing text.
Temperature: {"value": 10, "unit": "°C"}
